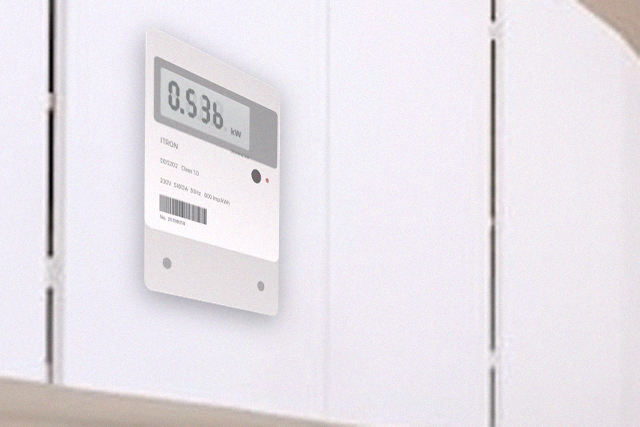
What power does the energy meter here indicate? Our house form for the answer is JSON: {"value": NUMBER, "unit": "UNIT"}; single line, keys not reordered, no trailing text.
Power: {"value": 0.536, "unit": "kW"}
